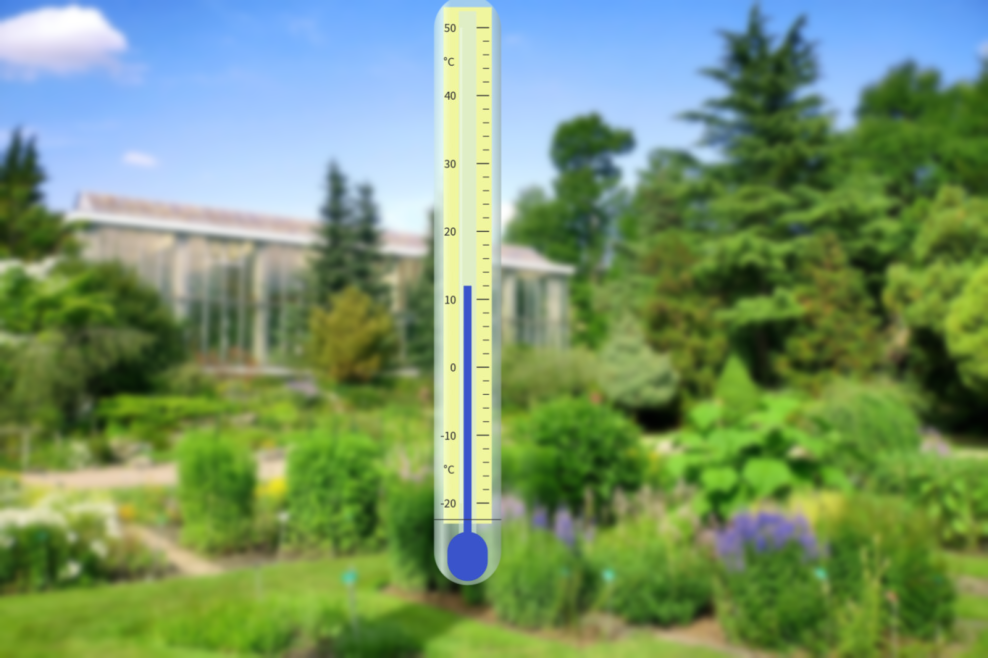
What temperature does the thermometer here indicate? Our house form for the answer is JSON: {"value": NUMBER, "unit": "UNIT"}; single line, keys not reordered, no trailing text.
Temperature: {"value": 12, "unit": "°C"}
